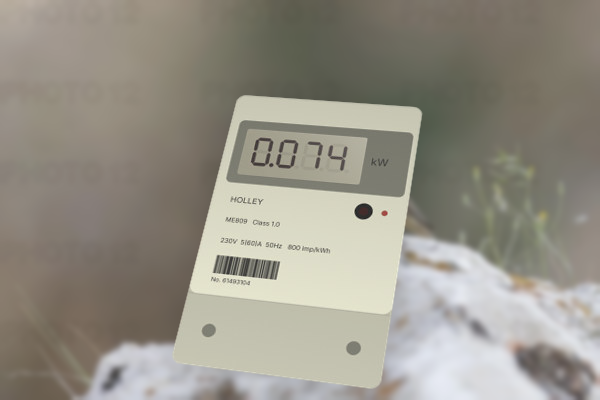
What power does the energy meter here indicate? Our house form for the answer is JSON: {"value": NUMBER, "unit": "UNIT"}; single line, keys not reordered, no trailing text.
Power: {"value": 0.074, "unit": "kW"}
